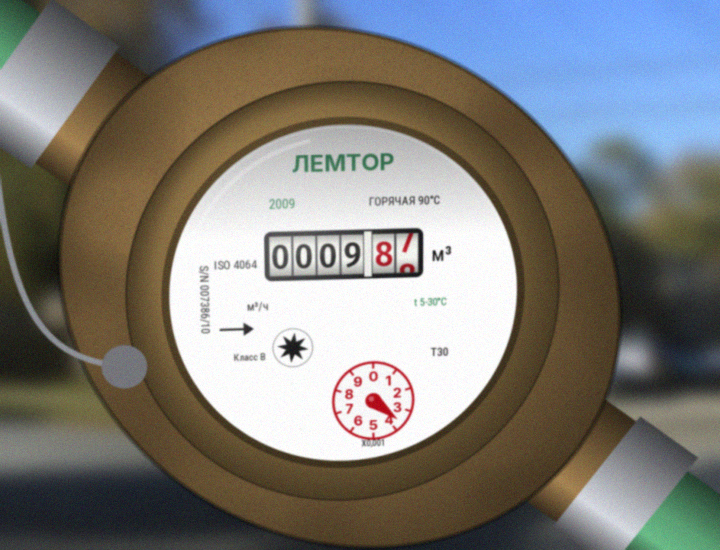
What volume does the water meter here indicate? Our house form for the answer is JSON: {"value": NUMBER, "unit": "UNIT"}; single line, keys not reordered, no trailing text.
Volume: {"value": 9.873, "unit": "m³"}
